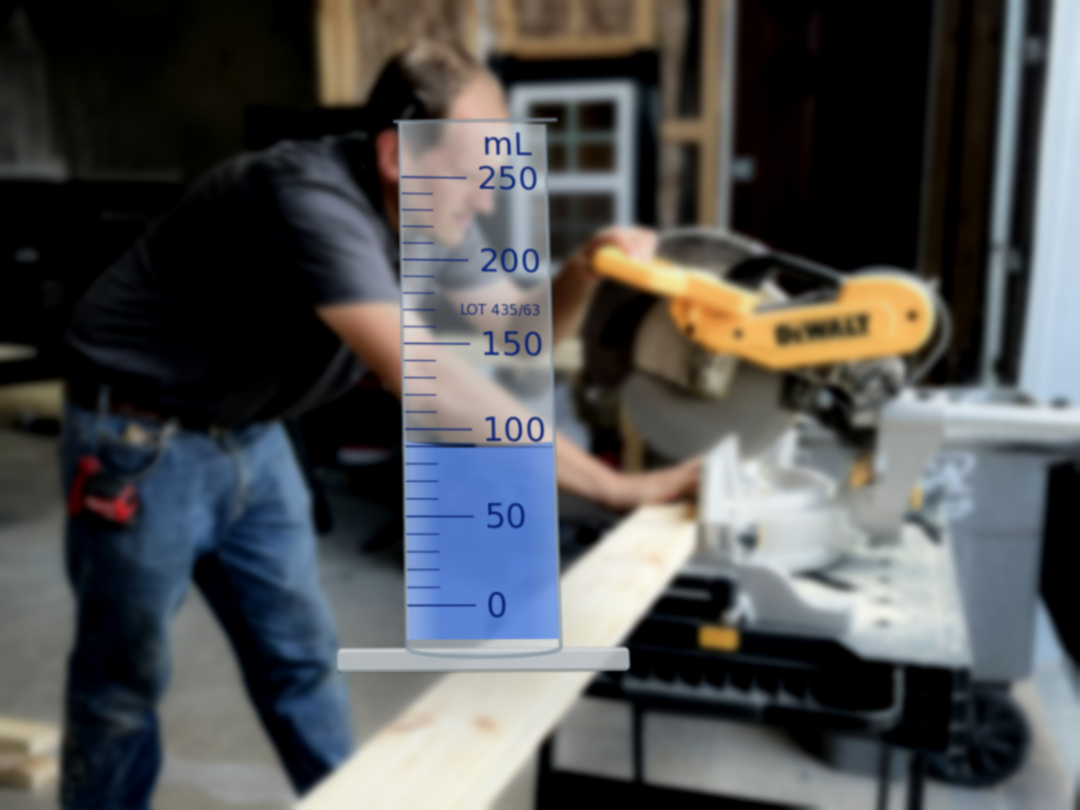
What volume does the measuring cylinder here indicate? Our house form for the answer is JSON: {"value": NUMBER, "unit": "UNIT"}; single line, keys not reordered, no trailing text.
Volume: {"value": 90, "unit": "mL"}
